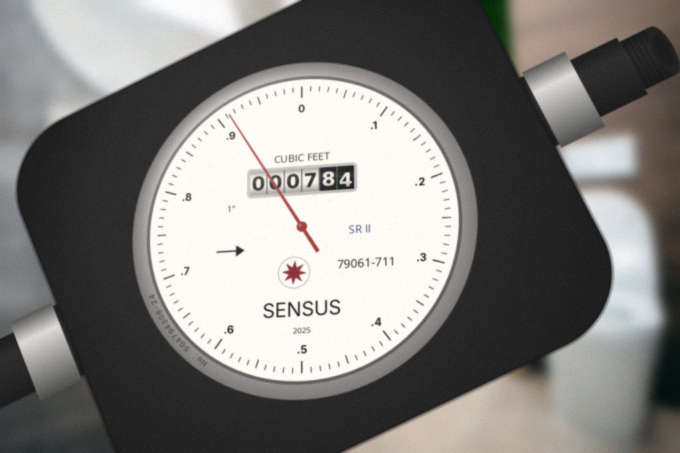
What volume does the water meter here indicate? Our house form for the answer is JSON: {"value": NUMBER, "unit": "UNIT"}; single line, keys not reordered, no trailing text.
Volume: {"value": 783.91, "unit": "ft³"}
